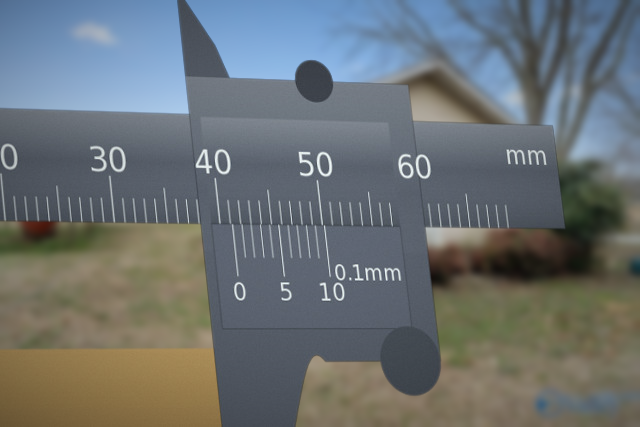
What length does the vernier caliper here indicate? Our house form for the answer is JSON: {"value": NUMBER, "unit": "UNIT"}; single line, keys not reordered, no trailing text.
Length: {"value": 41.2, "unit": "mm"}
